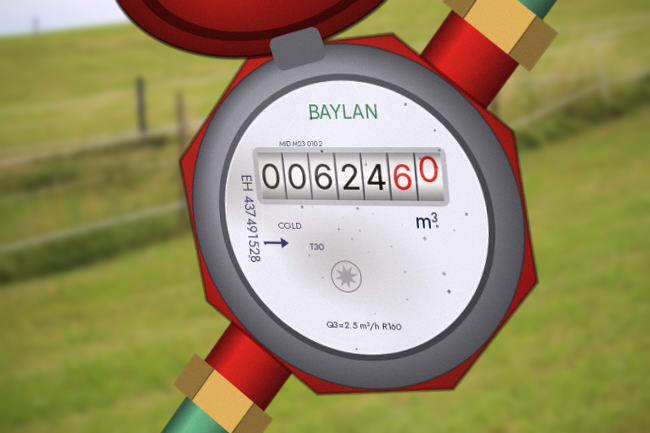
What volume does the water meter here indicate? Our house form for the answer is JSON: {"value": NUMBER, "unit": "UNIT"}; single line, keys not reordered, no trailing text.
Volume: {"value": 624.60, "unit": "m³"}
